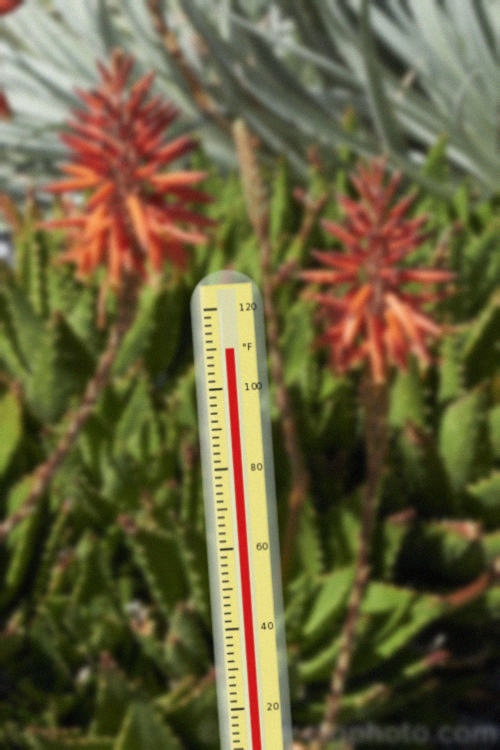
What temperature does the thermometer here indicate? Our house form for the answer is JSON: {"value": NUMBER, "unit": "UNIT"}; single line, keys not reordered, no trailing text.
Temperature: {"value": 110, "unit": "°F"}
